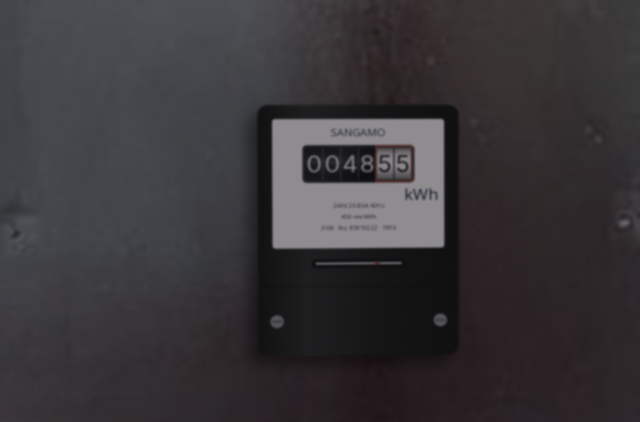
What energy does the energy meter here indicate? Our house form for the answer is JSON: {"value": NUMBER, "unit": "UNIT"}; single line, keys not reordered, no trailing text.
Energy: {"value": 48.55, "unit": "kWh"}
